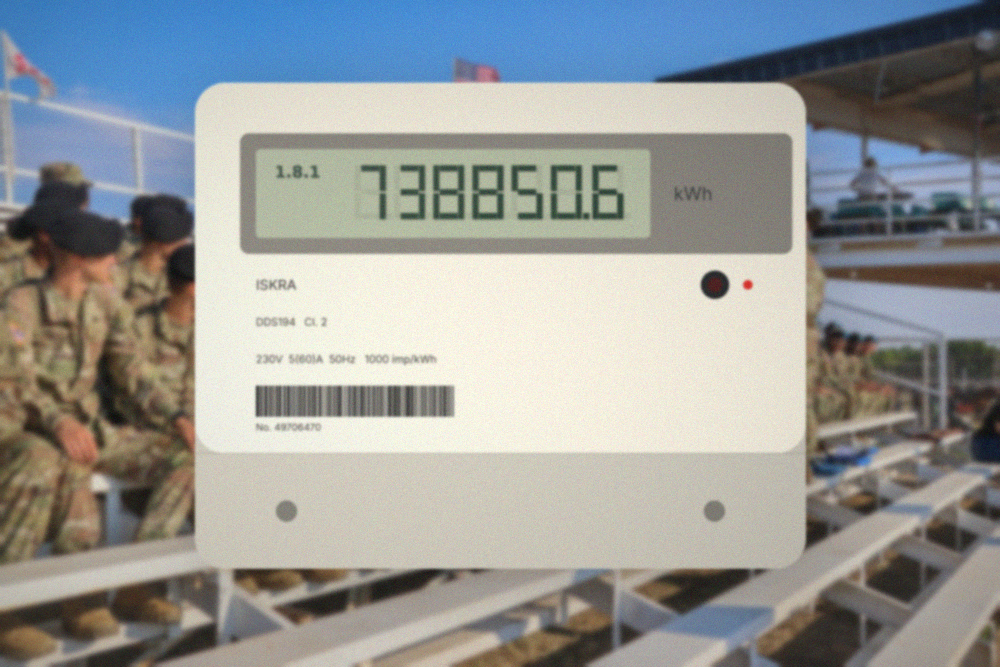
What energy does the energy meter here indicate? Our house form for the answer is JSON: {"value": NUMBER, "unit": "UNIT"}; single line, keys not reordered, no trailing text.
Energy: {"value": 738850.6, "unit": "kWh"}
